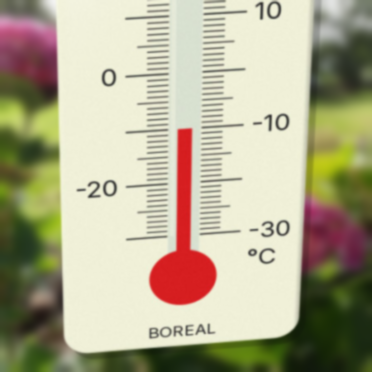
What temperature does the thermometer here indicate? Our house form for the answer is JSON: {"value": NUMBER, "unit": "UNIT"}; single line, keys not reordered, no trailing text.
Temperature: {"value": -10, "unit": "°C"}
